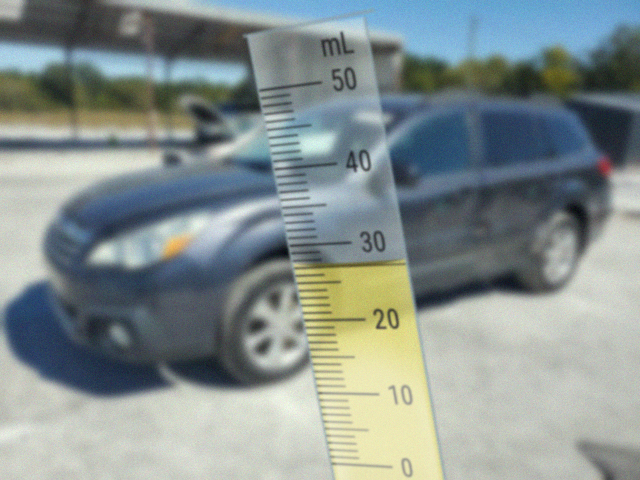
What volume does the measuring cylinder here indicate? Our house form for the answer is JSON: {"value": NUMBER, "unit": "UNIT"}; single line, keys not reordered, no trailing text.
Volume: {"value": 27, "unit": "mL"}
